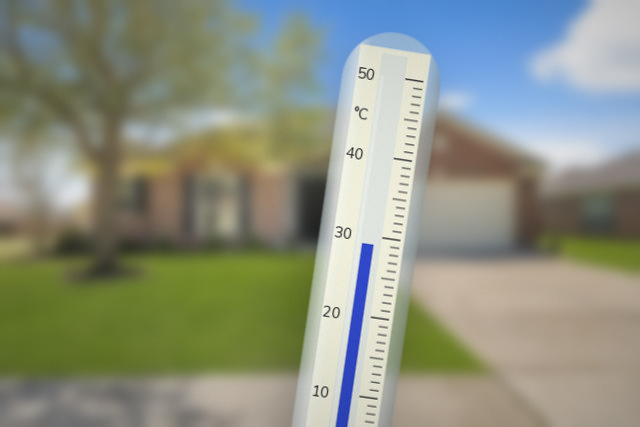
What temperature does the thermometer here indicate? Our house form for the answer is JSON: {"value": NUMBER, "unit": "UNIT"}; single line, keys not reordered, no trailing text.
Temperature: {"value": 29, "unit": "°C"}
